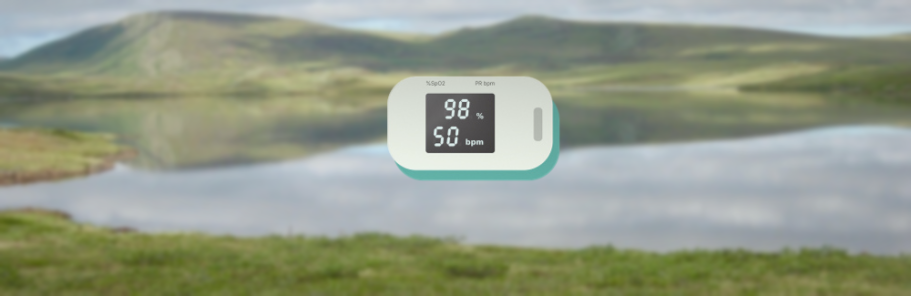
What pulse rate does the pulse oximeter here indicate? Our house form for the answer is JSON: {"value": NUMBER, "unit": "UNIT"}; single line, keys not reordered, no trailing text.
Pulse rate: {"value": 50, "unit": "bpm"}
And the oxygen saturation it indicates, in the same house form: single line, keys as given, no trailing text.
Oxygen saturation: {"value": 98, "unit": "%"}
